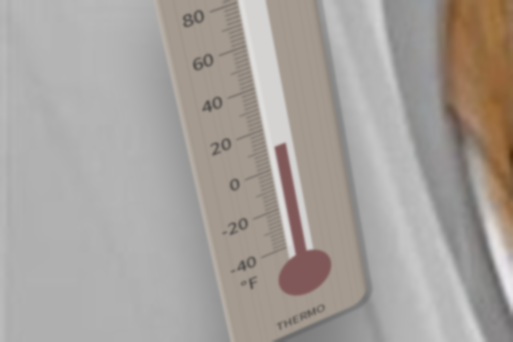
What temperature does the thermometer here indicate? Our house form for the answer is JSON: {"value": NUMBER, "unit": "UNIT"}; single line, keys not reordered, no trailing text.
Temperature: {"value": 10, "unit": "°F"}
